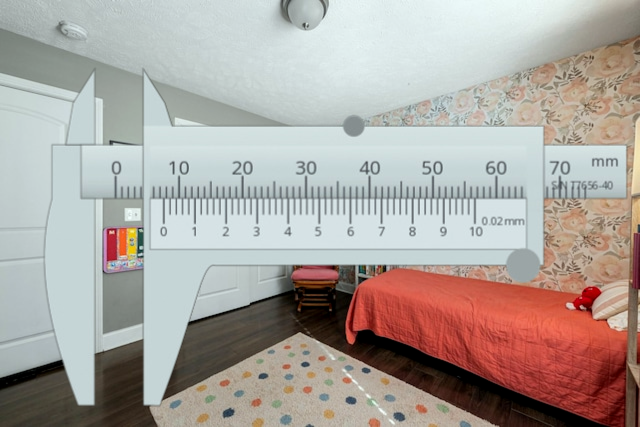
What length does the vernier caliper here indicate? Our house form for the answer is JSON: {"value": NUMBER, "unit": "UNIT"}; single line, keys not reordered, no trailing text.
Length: {"value": 7.6, "unit": "mm"}
